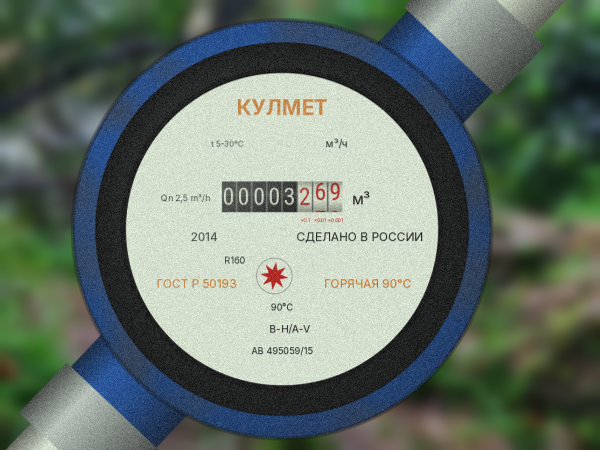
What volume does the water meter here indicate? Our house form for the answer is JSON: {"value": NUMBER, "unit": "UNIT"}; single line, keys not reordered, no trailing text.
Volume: {"value": 3.269, "unit": "m³"}
